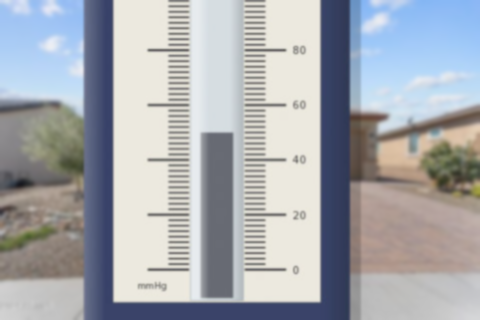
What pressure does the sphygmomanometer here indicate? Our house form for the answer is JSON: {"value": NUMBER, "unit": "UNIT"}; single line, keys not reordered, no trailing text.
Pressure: {"value": 50, "unit": "mmHg"}
